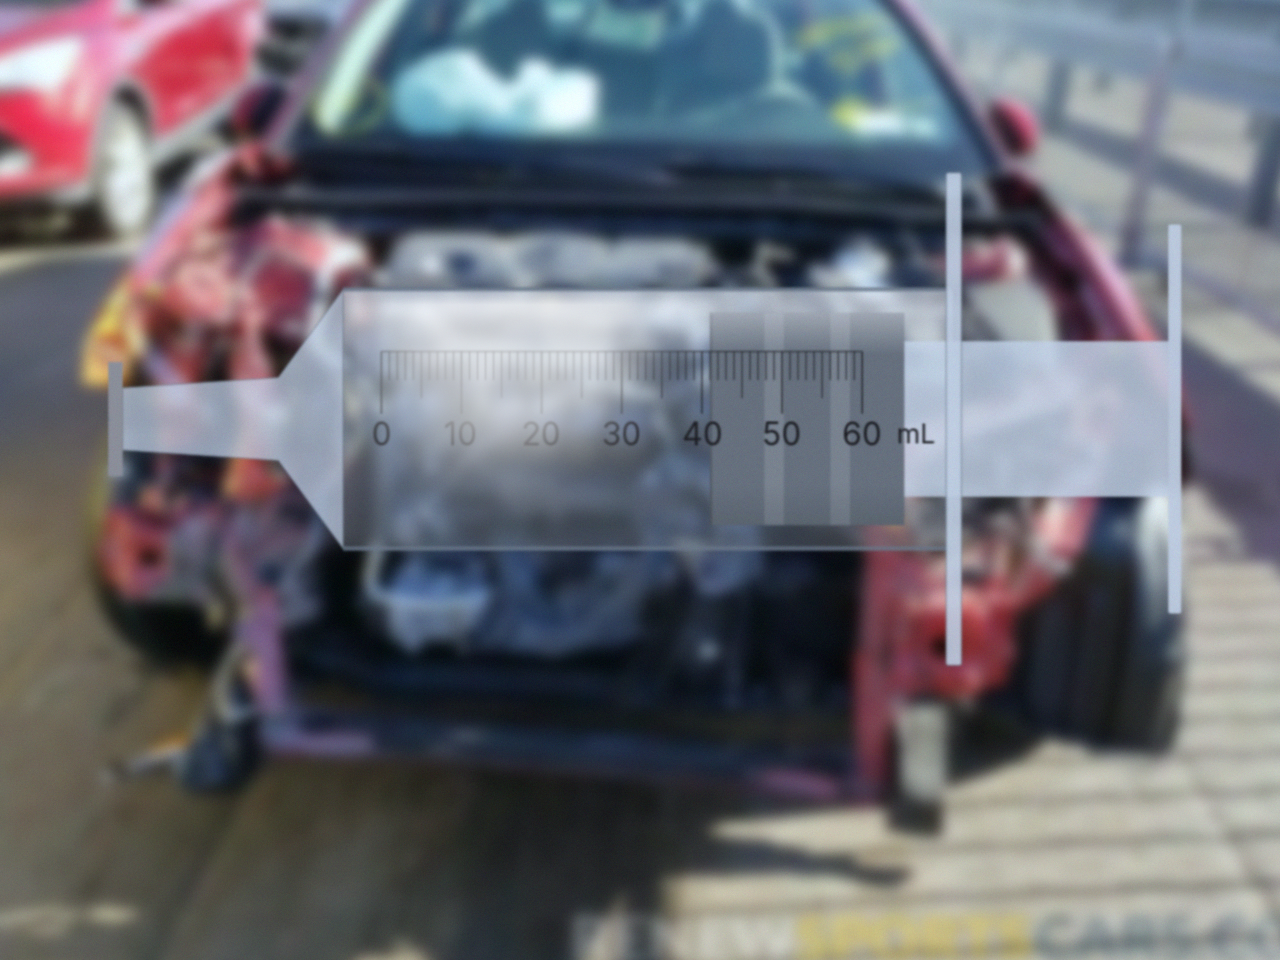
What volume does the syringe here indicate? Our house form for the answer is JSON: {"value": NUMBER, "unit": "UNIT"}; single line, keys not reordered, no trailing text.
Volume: {"value": 41, "unit": "mL"}
